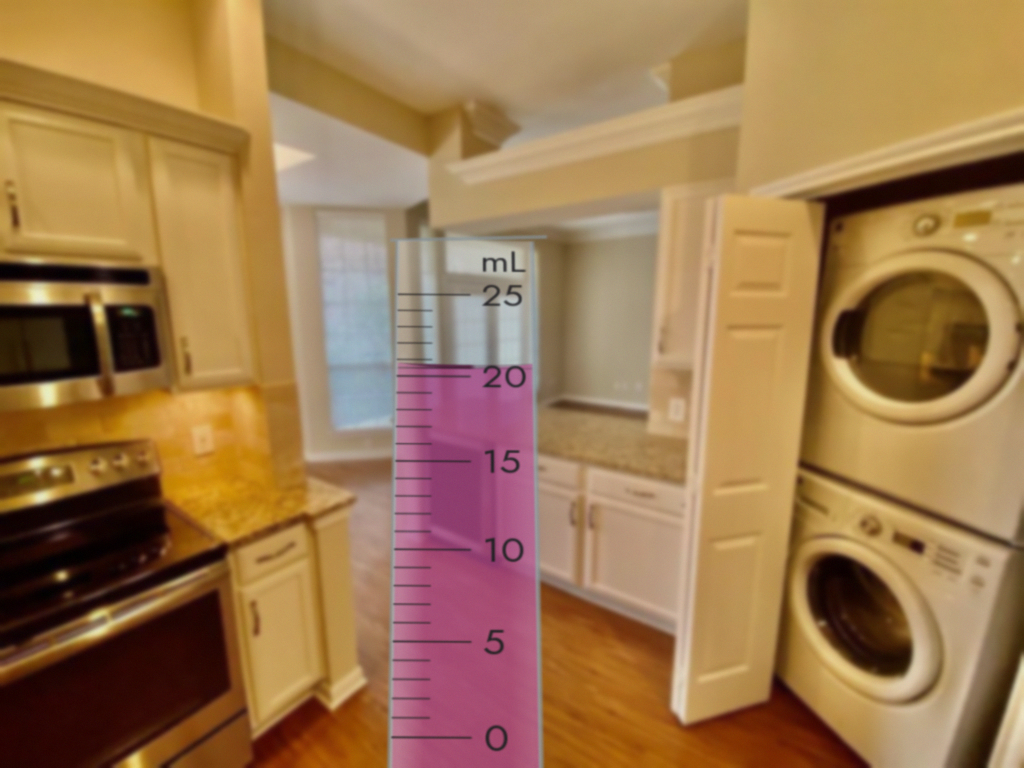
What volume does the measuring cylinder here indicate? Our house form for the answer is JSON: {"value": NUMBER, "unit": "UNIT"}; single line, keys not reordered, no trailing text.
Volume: {"value": 20.5, "unit": "mL"}
